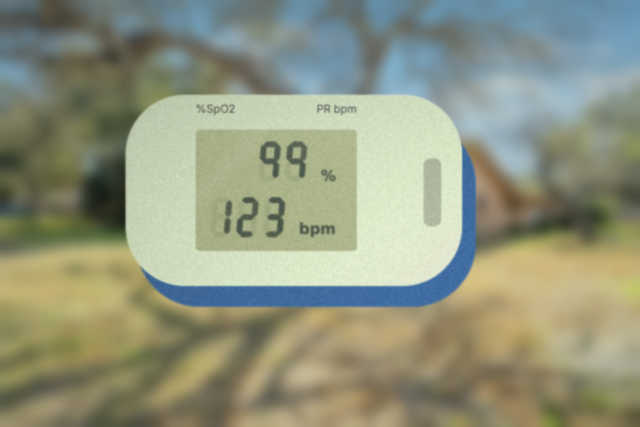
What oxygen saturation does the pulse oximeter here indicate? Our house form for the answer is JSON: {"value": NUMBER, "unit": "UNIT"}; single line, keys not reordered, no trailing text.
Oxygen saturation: {"value": 99, "unit": "%"}
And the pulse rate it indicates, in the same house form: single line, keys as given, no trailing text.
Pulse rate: {"value": 123, "unit": "bpm"}
